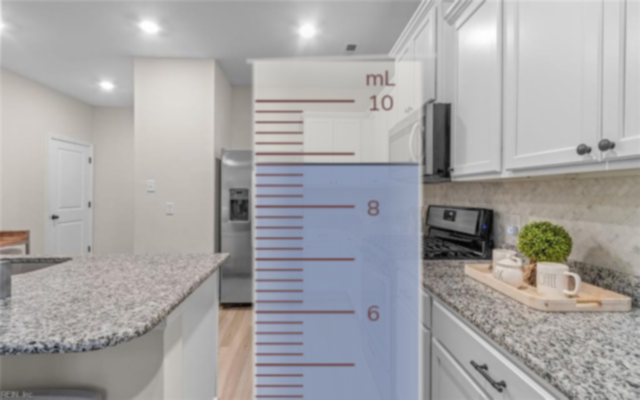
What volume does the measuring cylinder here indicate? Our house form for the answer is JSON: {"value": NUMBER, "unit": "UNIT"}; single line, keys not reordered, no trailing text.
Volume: {"value": 8.8, "unit": "mL"}
